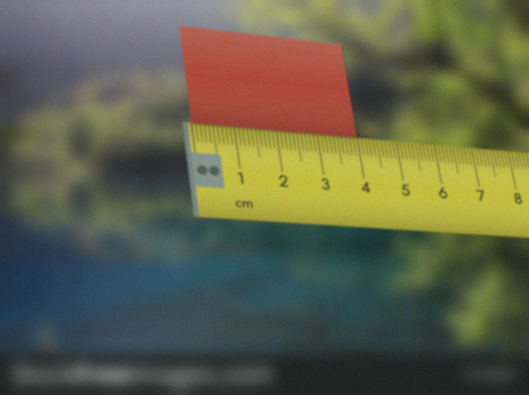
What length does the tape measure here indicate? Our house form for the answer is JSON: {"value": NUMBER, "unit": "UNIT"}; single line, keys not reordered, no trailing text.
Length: {"value": 4, "unit": "cm"}
